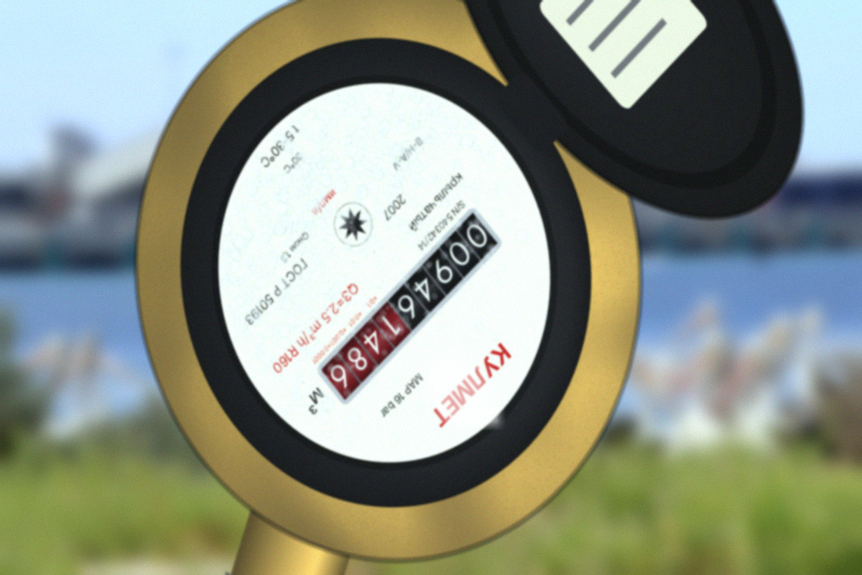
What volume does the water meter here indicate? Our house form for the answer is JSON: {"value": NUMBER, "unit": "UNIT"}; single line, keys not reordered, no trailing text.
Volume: {"value": 946.1486, "unit": "m³"}
